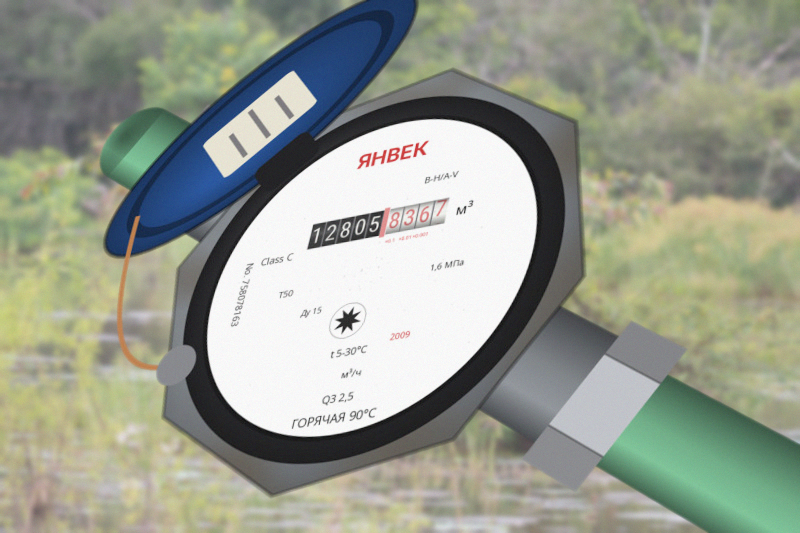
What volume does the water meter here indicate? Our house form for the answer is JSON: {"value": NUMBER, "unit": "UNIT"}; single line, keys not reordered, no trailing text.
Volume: {"value": 12805.8367, "unit": "m³"}
